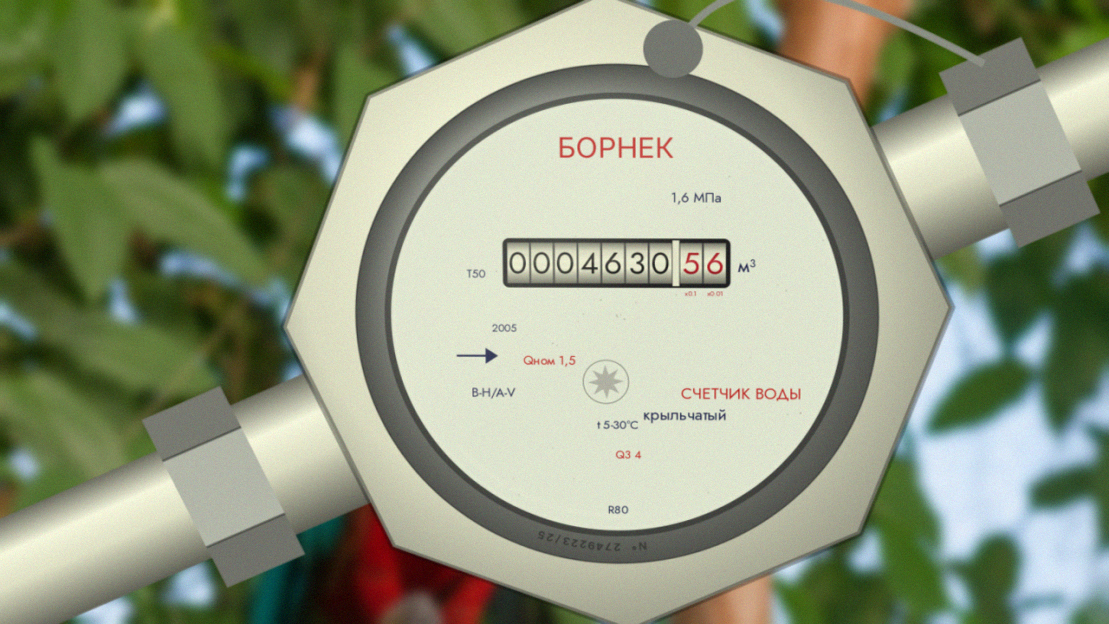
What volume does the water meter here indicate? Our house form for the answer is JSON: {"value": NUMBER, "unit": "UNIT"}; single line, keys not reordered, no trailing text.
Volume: {"value": 4630.56, "unit": "m³"}
